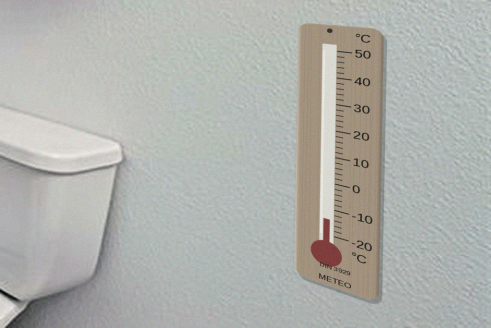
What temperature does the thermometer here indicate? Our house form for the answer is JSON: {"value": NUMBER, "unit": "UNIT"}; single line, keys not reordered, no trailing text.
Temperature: {"value": -14, "unit": "°C"}
